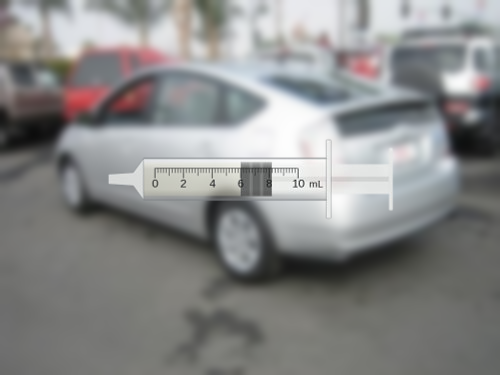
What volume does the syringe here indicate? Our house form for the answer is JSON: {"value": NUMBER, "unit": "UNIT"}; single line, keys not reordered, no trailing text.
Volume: {"value": 6, "unit": "mL"}
